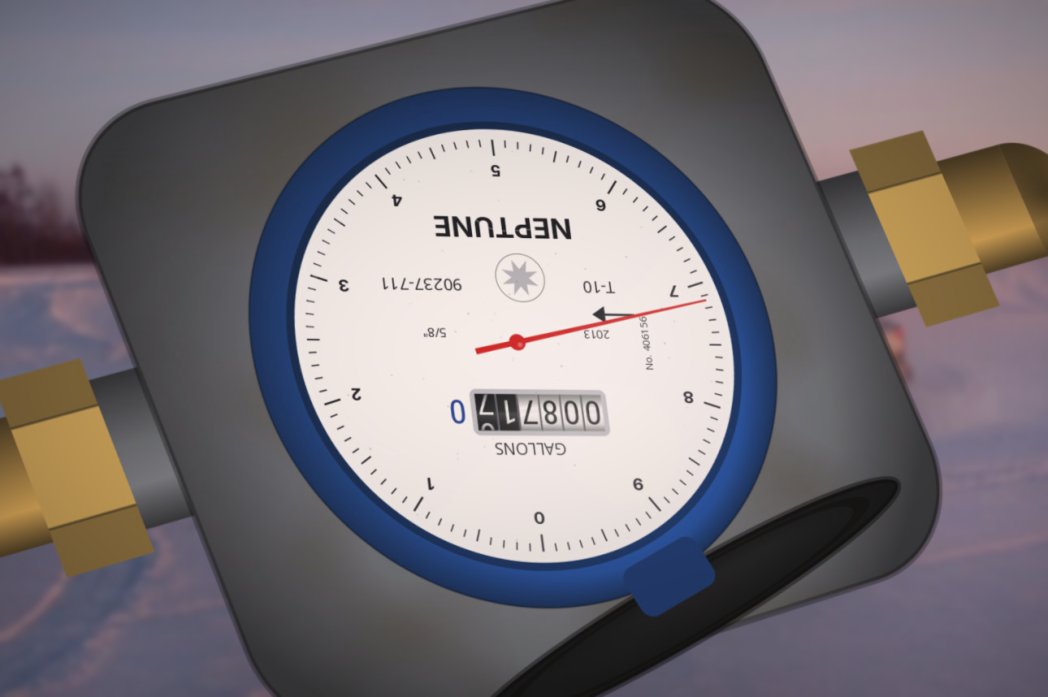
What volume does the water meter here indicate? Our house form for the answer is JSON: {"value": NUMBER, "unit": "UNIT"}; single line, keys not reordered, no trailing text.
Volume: {"value": 87167.1, "unit": "gal"}
